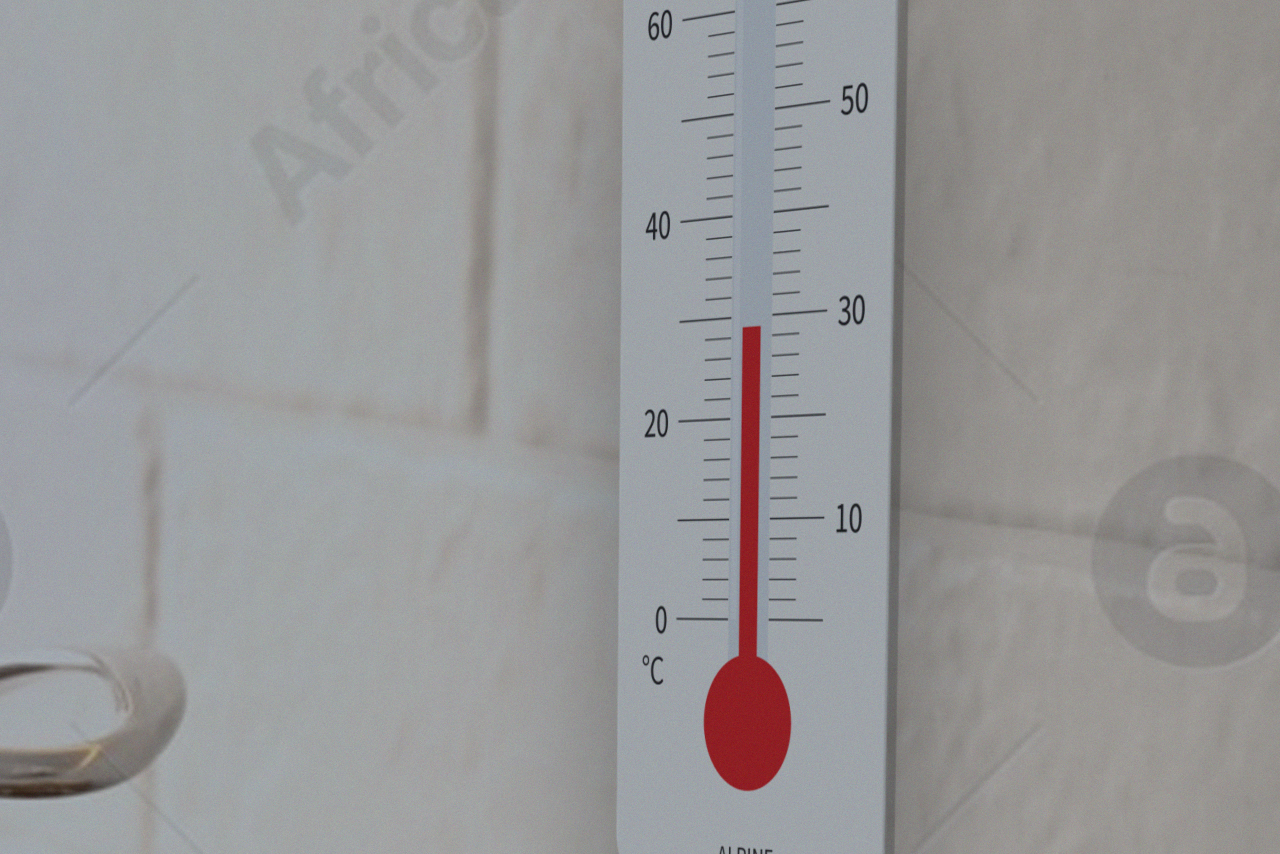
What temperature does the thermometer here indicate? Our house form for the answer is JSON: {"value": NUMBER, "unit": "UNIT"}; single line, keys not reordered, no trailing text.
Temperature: {"value": 29, "unit": "°C"}
